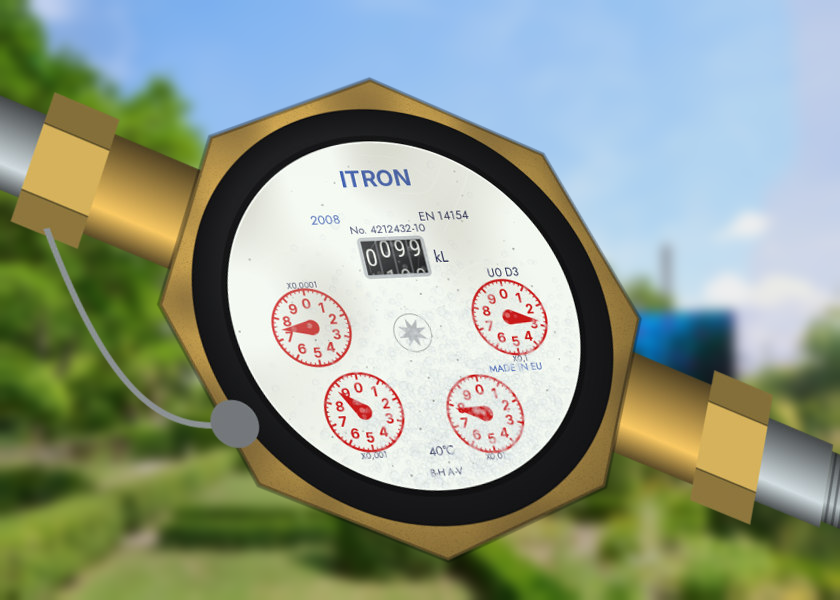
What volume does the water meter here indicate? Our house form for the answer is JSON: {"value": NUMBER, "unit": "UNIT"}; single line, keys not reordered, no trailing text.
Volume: {"value": 99.2787, "unit": "kL"}
